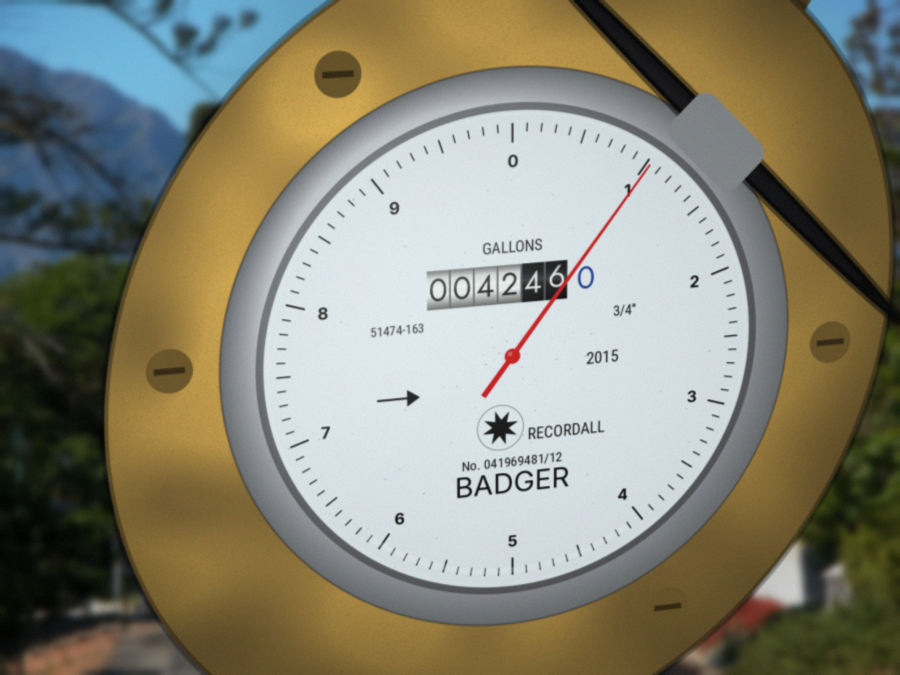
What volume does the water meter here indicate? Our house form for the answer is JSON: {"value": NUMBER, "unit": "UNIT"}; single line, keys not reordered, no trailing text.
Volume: {"value": 42461.0, "unit": "gal"}
